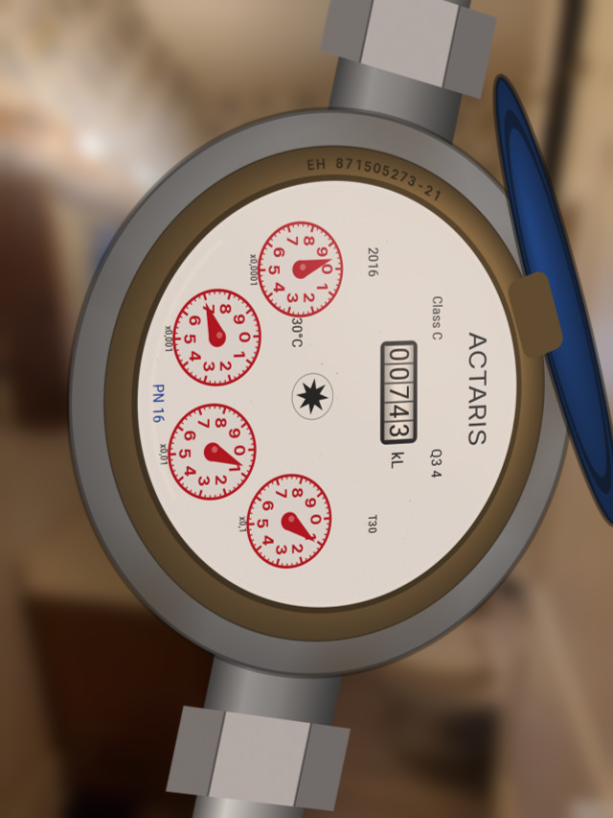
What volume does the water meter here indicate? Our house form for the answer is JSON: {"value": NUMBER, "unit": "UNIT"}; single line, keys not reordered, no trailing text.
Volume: {"value": 743.1069, "unit": "kL"}
